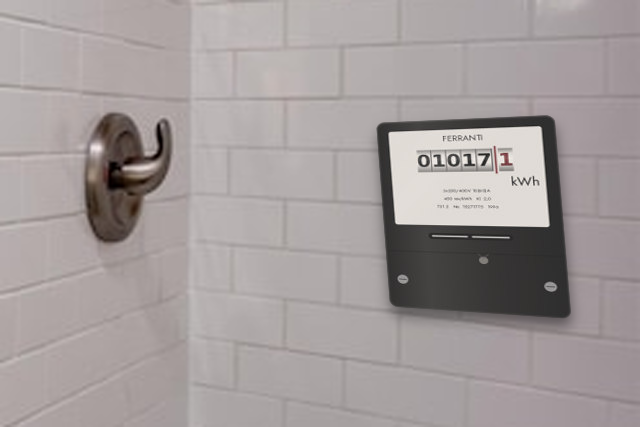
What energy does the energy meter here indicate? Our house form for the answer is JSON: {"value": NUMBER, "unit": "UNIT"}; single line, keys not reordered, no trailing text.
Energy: {"value": 1017.1, "unit": "kWh"}
